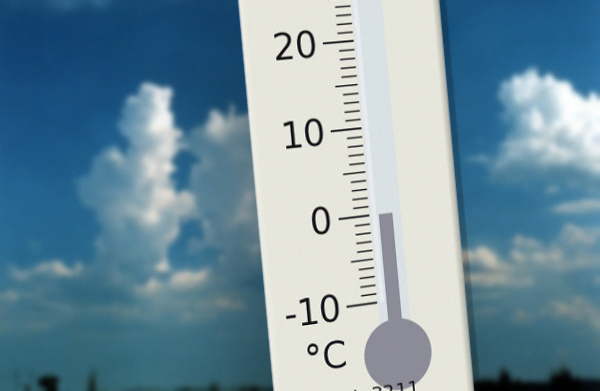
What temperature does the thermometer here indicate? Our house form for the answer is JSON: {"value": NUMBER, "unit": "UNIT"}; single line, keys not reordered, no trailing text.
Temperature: {"value": 0, "unit": "°C"}
